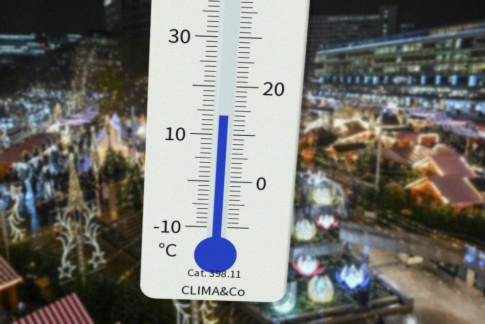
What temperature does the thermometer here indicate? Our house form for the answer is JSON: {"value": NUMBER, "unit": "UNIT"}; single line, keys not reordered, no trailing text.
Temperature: {"value": 14, "unit": "°C"}
